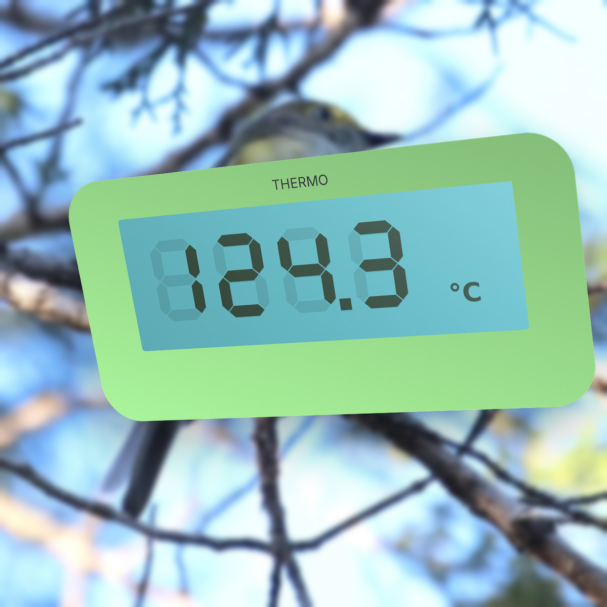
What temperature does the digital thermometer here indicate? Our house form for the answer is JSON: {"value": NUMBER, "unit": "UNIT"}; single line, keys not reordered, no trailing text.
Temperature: {"value": 124.3, "unit": "°C"}
